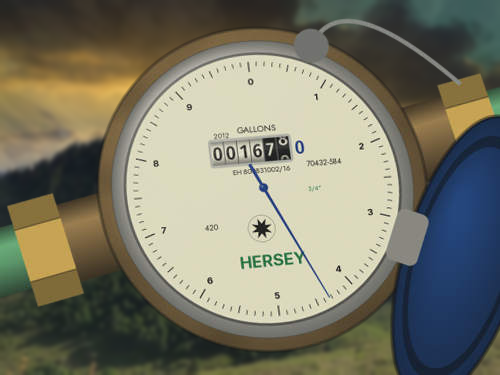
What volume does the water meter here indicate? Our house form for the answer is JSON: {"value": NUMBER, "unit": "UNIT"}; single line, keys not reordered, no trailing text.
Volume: {"value": 16784.3, "unit": "gal"}
